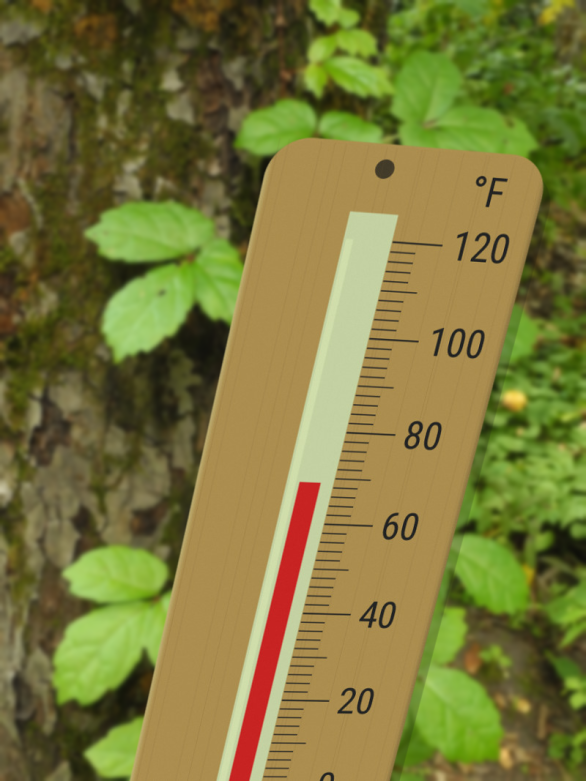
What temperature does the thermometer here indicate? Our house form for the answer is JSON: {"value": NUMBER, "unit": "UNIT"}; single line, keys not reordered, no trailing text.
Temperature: {"value": 69, "unit": "°F"}
